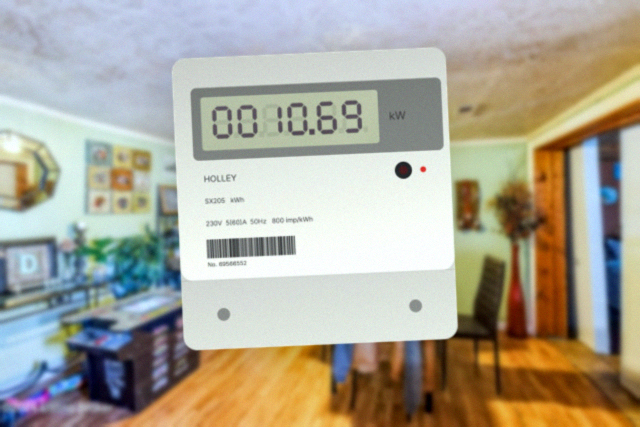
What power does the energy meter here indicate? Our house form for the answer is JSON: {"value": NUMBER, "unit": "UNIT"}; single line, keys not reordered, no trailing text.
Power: {"value": 10.69, "unit": "kW"}
